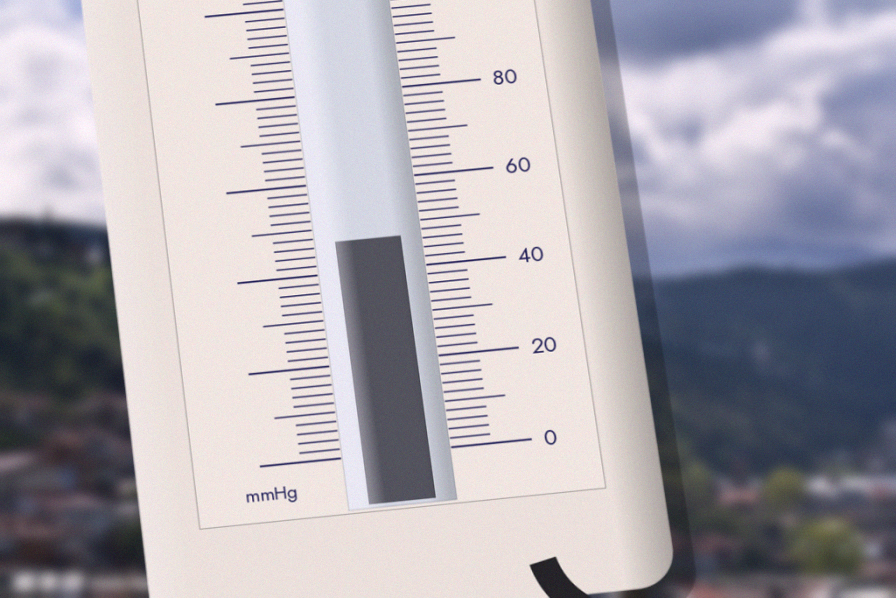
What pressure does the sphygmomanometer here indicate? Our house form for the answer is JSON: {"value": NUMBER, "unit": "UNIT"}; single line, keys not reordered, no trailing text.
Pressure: {"value": 47, "unit": "mmHg"}
